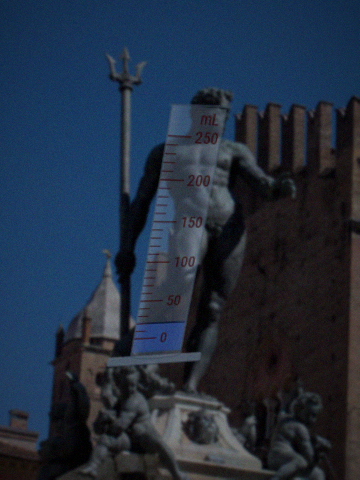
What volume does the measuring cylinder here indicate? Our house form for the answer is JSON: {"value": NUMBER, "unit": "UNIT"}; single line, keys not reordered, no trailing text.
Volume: {"value": 20, "unit": "mL"}
